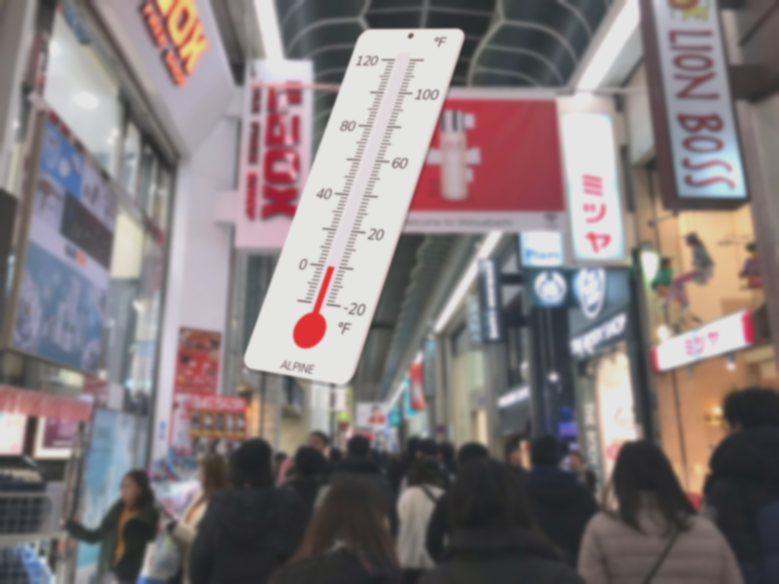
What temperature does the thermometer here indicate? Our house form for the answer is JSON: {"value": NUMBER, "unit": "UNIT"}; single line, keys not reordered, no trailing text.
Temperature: {"value": 0, "unit": "°F"}
